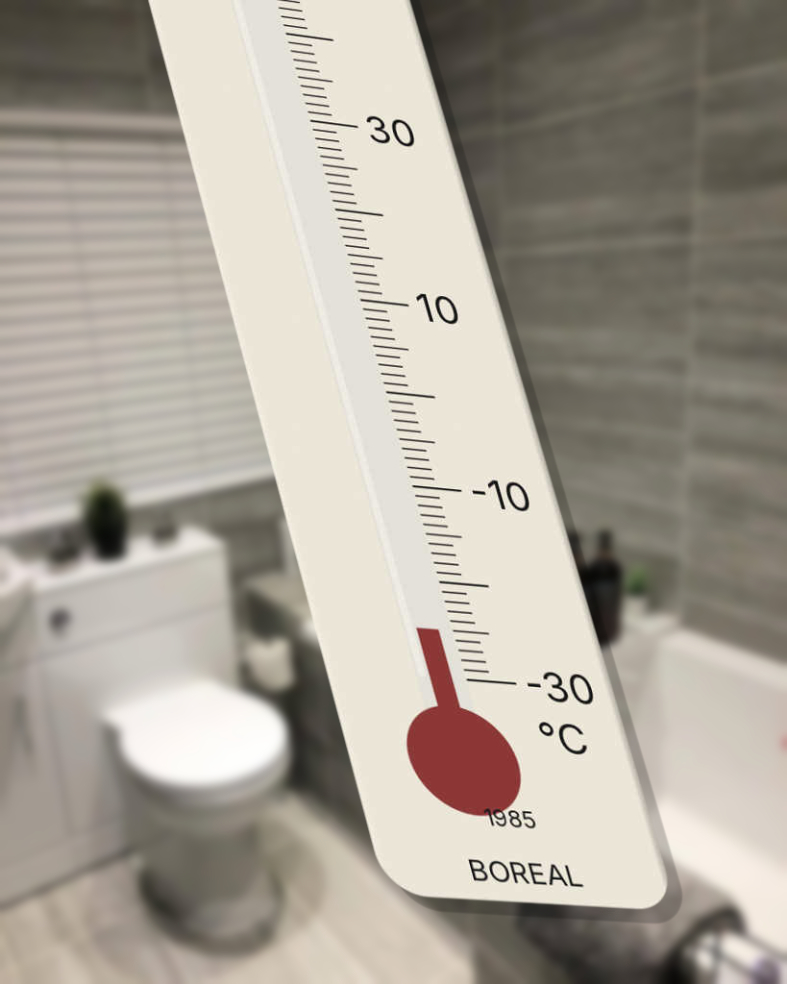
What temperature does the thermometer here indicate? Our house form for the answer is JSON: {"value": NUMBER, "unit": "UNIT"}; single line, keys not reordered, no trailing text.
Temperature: {"value": -25, "unit": "°C"}
